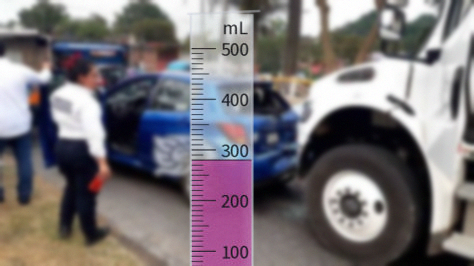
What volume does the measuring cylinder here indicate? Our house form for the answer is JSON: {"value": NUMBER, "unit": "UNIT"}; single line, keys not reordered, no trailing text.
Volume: {"value": 280, "unit": "mL"}
